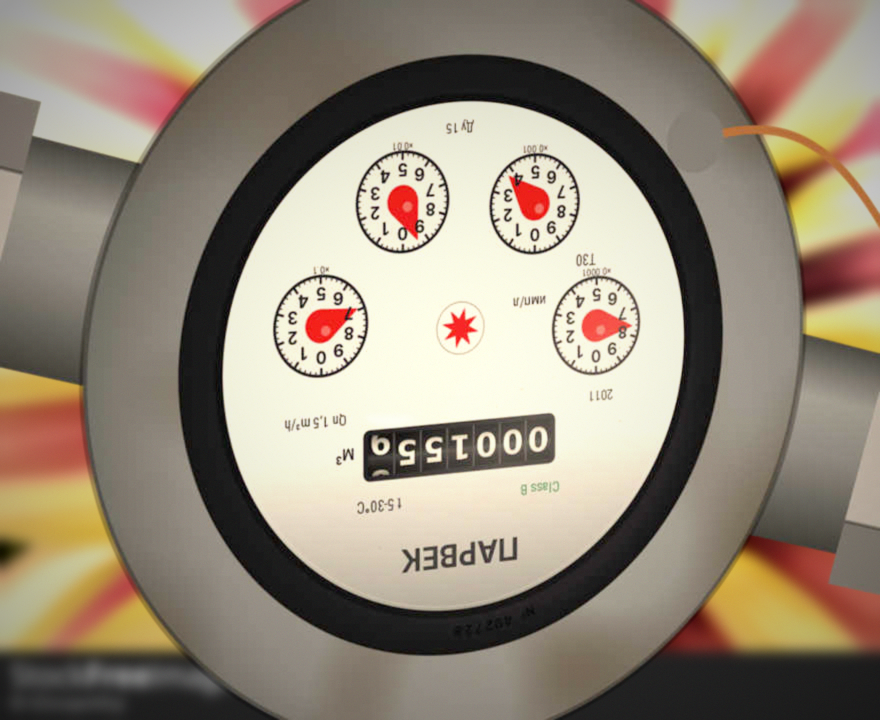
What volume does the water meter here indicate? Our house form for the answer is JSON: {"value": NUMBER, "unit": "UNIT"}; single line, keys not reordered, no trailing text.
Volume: {"value": 1558.6937, "unit": "m³"}
